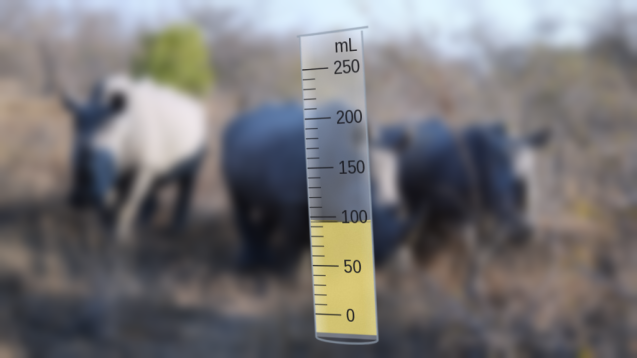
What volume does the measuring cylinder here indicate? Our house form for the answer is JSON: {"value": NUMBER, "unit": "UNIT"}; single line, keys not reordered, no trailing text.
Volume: {"value": 95, "unit": "mL"}
